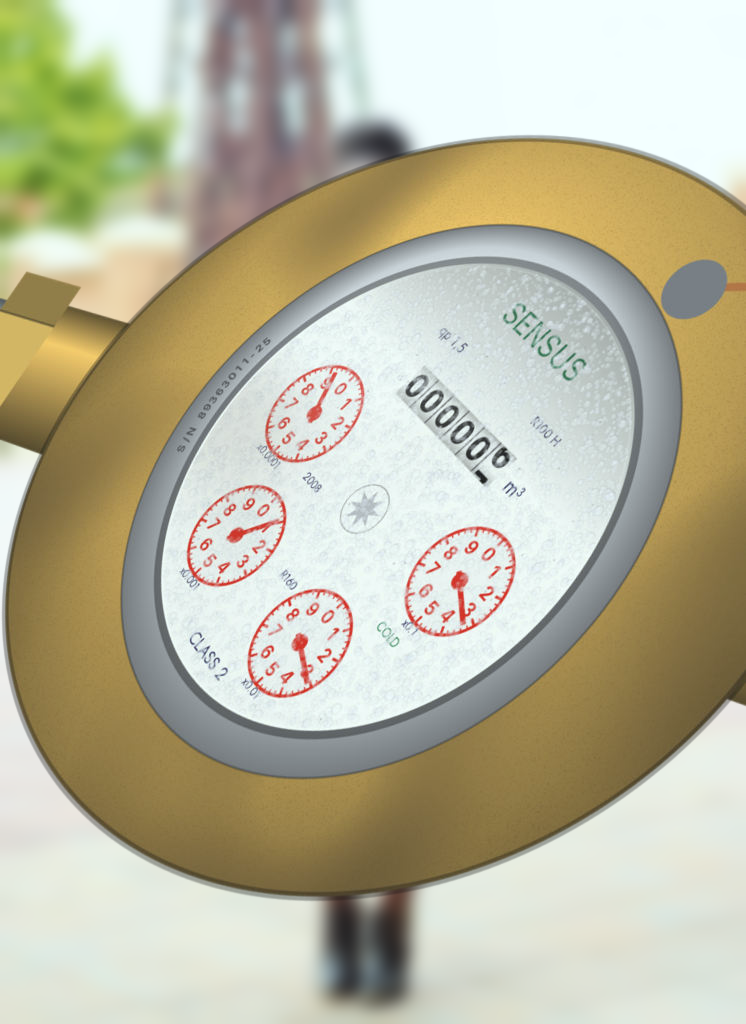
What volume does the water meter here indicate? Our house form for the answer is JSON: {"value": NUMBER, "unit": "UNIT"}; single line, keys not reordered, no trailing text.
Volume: {"value": 6.3309, "unit": "m³"}
